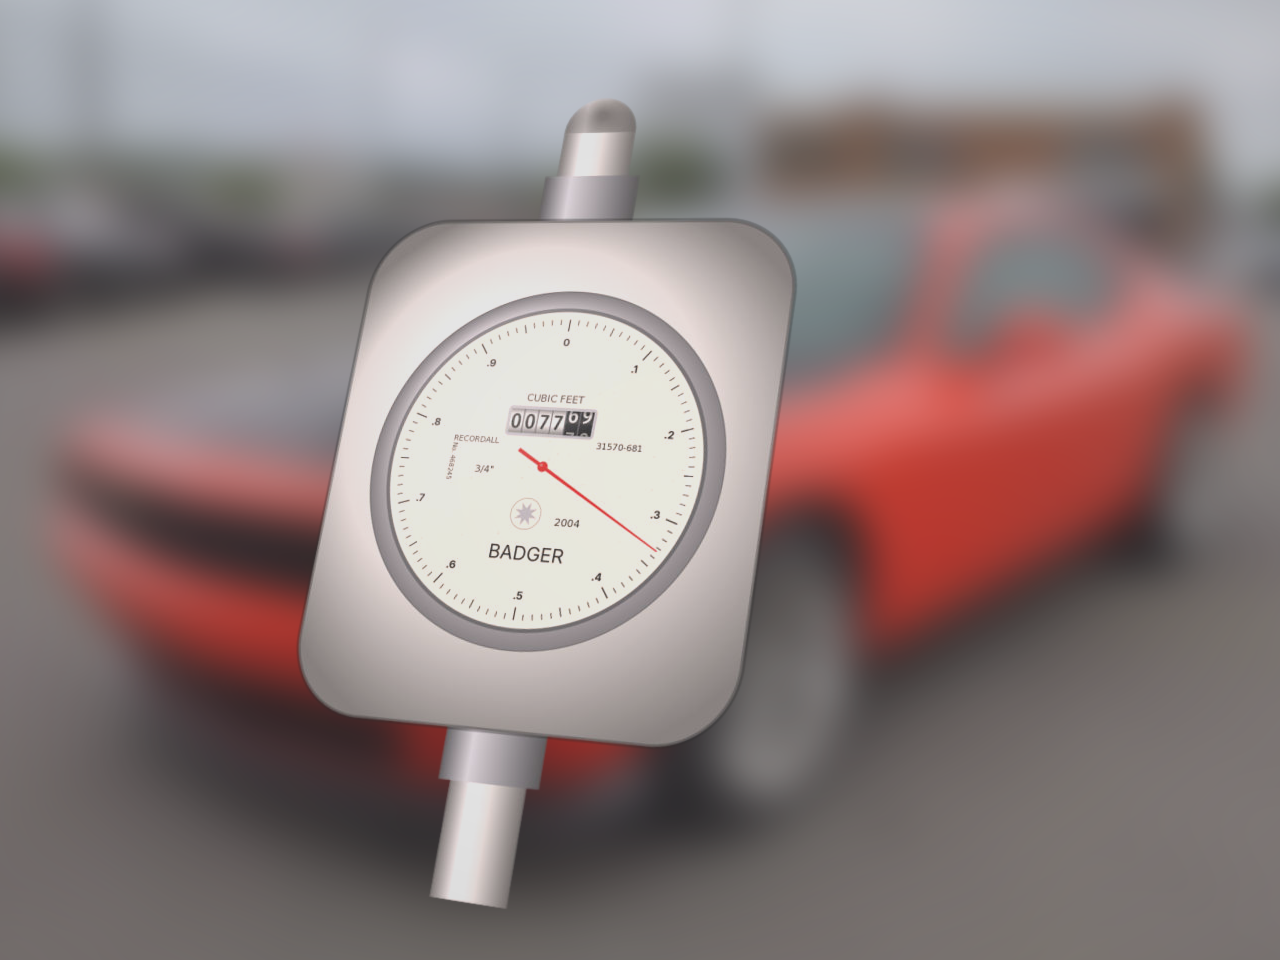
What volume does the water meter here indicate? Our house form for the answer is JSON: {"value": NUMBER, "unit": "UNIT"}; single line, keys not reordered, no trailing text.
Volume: {"value": 7769.33, "unit": "ft³"}
